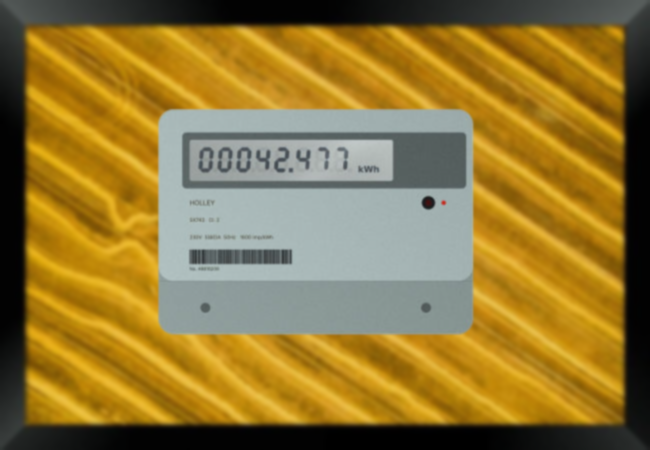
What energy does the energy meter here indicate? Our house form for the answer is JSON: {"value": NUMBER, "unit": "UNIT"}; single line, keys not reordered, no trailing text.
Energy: {"value": 42.477, "unit": "kWh"}
